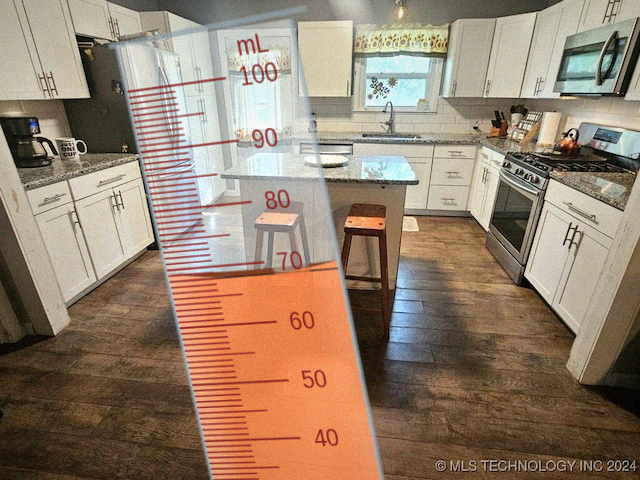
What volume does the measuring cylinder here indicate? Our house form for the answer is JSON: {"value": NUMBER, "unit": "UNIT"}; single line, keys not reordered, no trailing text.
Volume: {"value": 68, "unit": "mL"}
